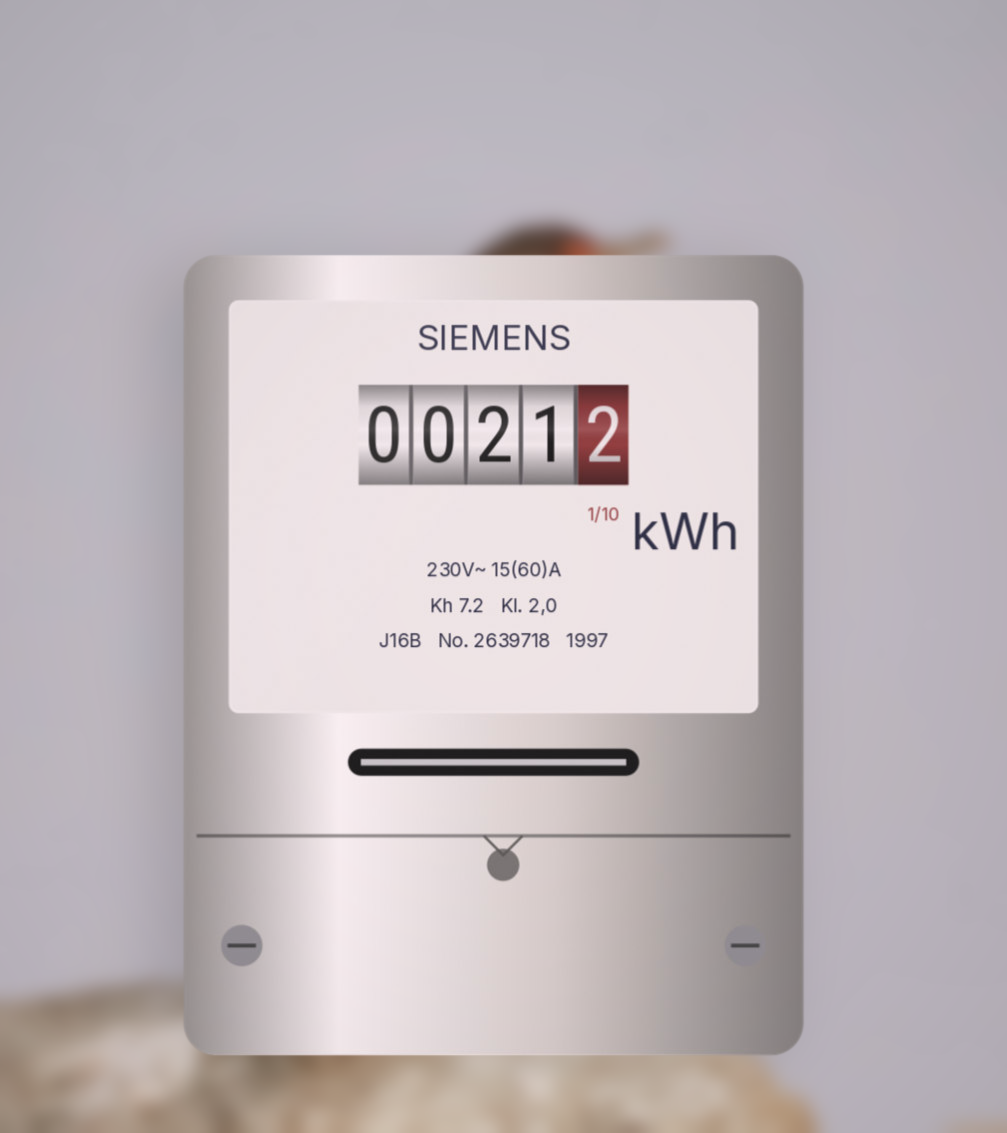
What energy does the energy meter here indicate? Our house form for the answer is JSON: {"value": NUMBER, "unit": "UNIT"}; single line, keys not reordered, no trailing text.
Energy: {"value": 21.2, "unit": "kWh"}
